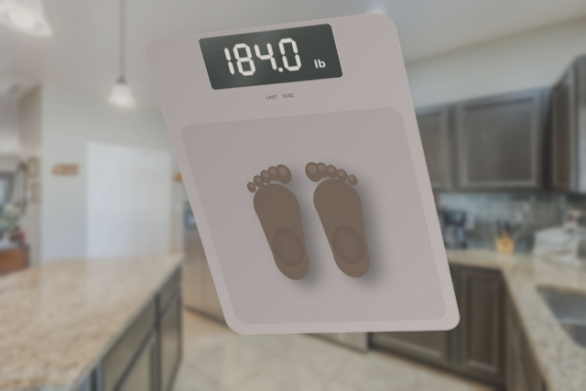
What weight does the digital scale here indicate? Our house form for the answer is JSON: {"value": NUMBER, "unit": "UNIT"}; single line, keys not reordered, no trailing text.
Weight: {"value": 184.0, "unit": "lb"}
